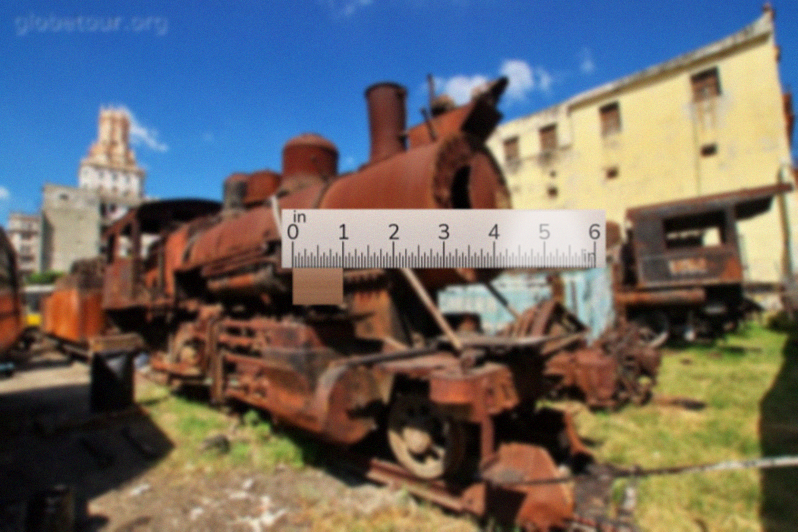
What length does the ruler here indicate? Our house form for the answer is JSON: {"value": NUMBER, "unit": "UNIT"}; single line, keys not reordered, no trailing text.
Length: {"value": 1, "unit": "in"}
